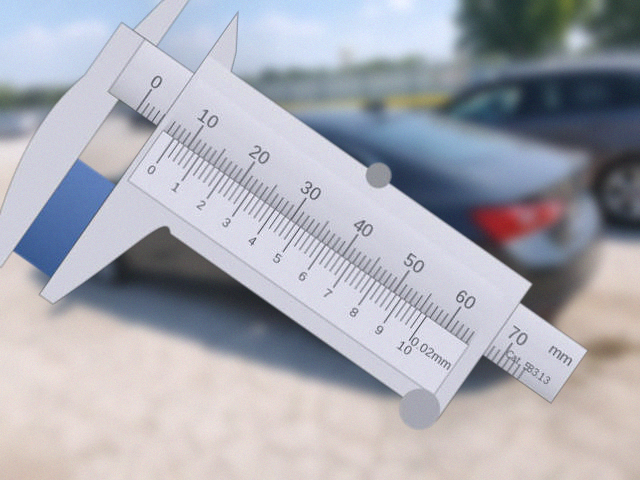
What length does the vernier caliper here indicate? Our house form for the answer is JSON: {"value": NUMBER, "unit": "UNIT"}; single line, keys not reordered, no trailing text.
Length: {"value": 7.4, "unit": "mm"}
